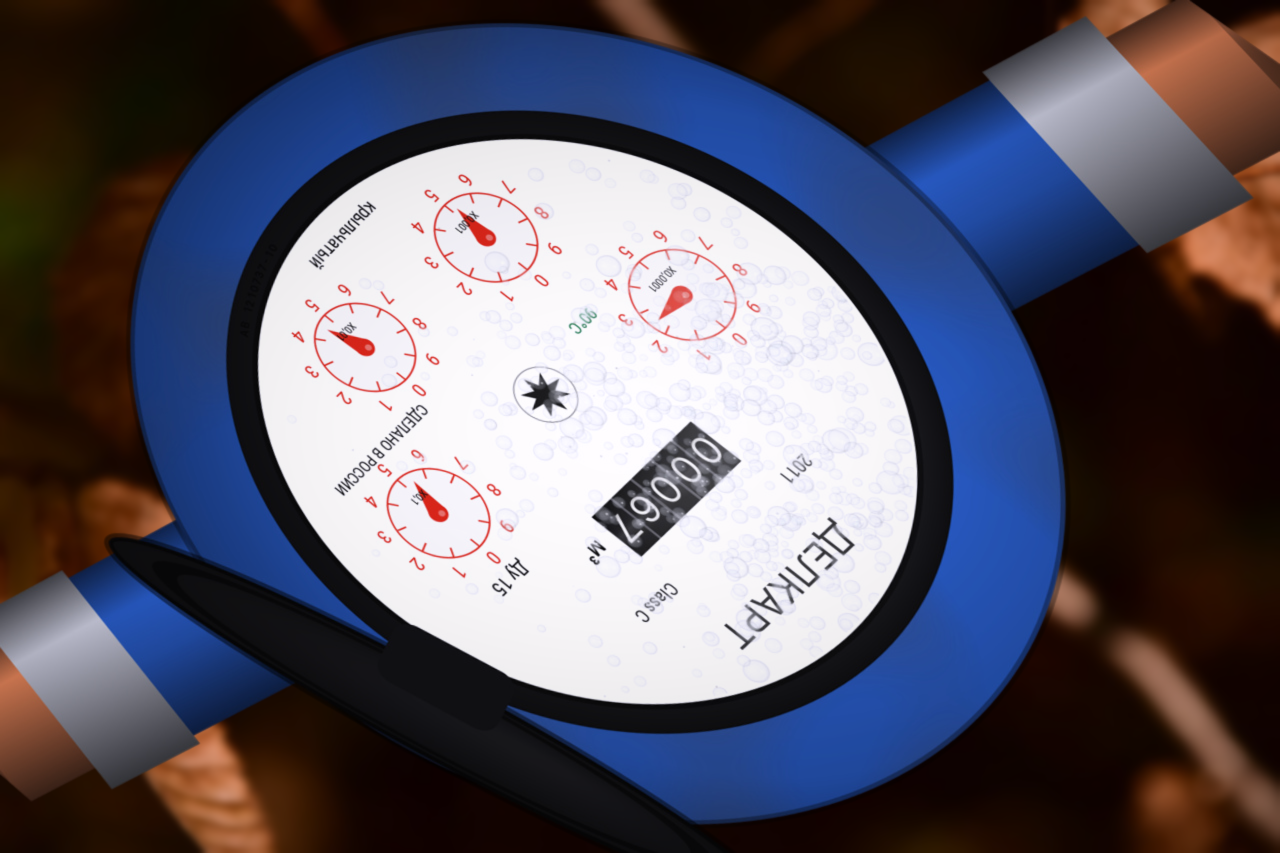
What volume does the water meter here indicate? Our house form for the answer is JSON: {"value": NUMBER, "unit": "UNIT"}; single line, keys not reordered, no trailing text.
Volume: {"value": 67.5452, "unit": "m³"}
